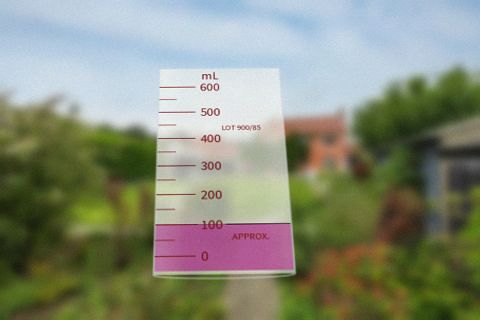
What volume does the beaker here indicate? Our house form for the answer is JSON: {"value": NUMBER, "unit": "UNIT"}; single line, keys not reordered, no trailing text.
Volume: {"value": 100, "unit": "mL"}
